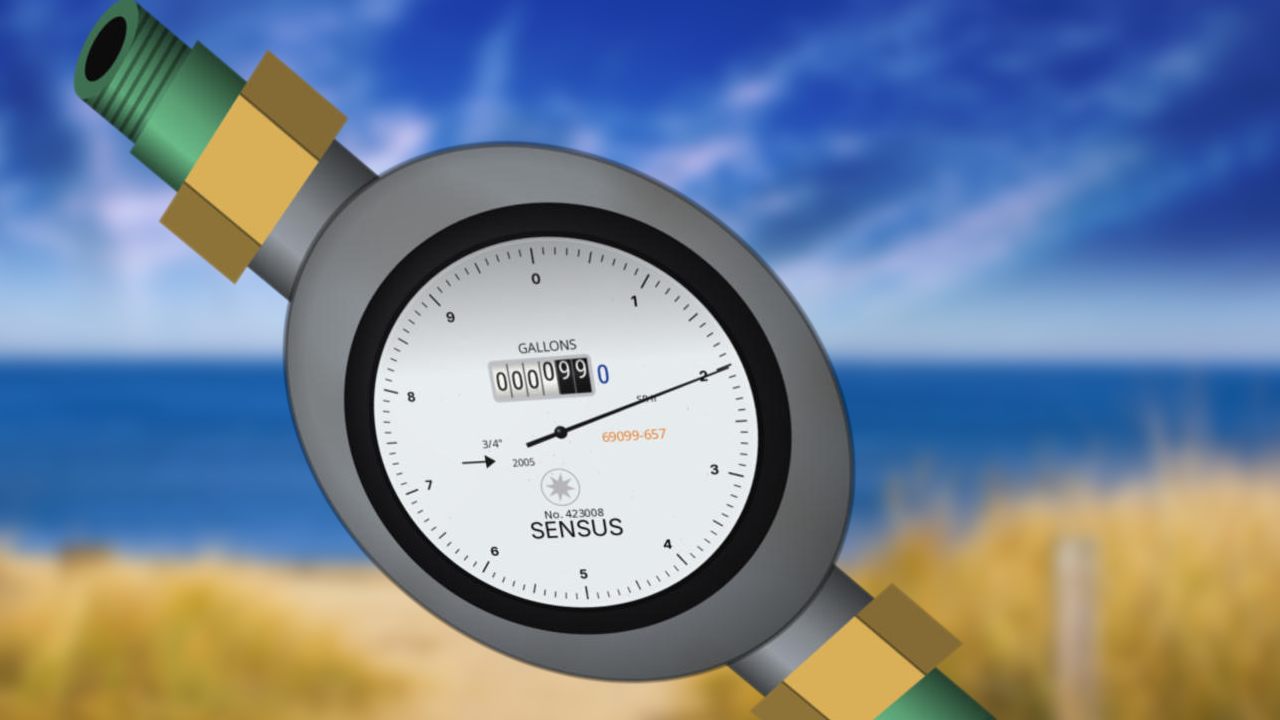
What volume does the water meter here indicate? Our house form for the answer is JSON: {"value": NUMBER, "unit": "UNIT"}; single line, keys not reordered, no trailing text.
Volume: {"value": 992.0, "unit": "gal"}
